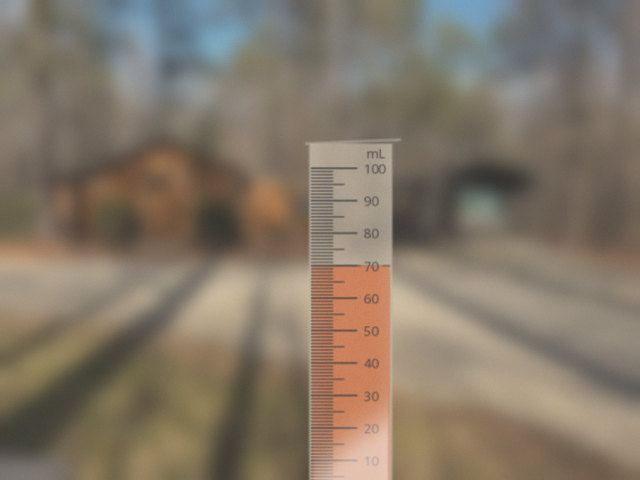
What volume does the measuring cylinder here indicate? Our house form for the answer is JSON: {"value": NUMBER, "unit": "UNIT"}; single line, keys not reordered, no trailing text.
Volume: {"value": 70, "unit": "mL"}
